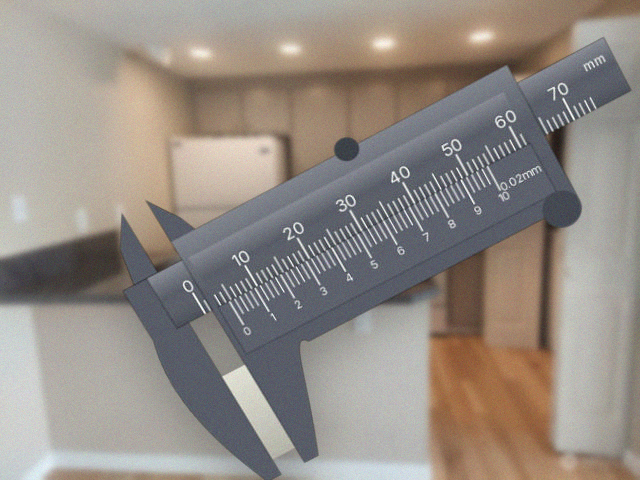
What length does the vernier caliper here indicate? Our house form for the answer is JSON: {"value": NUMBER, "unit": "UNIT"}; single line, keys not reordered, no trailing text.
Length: {"value": 4.6, "unit": "mm"}
